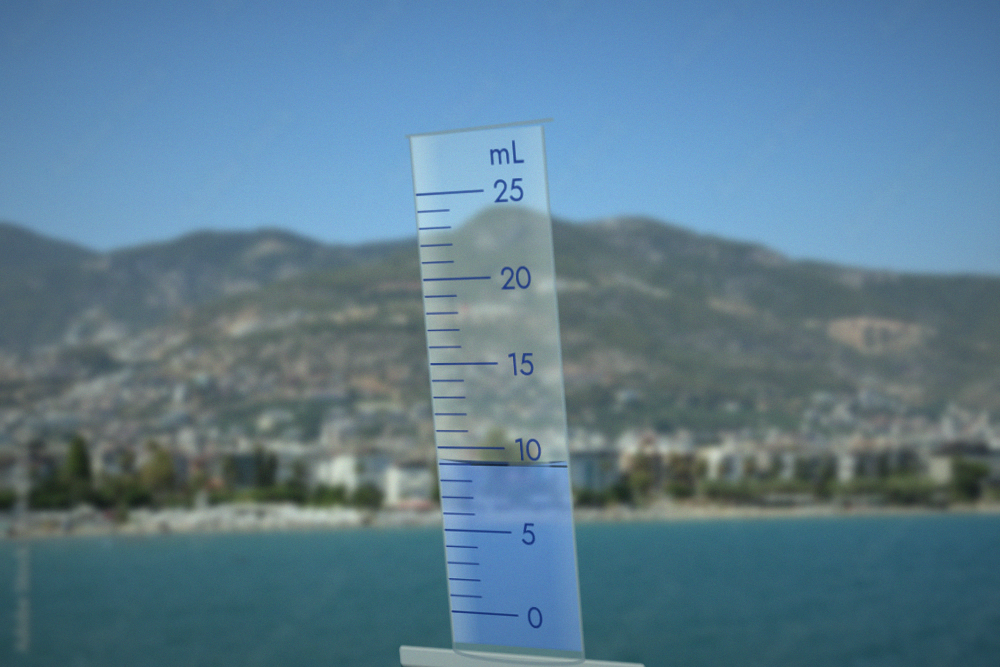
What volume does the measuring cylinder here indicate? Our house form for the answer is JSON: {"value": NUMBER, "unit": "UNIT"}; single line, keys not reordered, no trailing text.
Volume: {"value": 9, "unit": "mL"}
